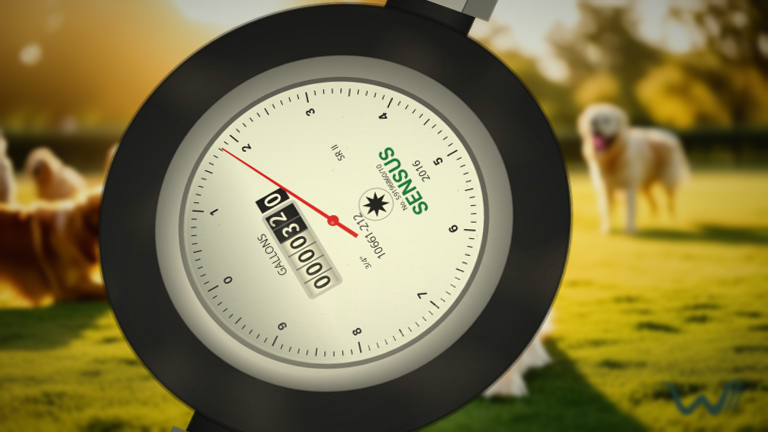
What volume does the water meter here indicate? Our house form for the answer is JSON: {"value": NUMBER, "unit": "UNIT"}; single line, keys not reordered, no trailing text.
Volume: {"value": 321.8, "unit": "gal"}
